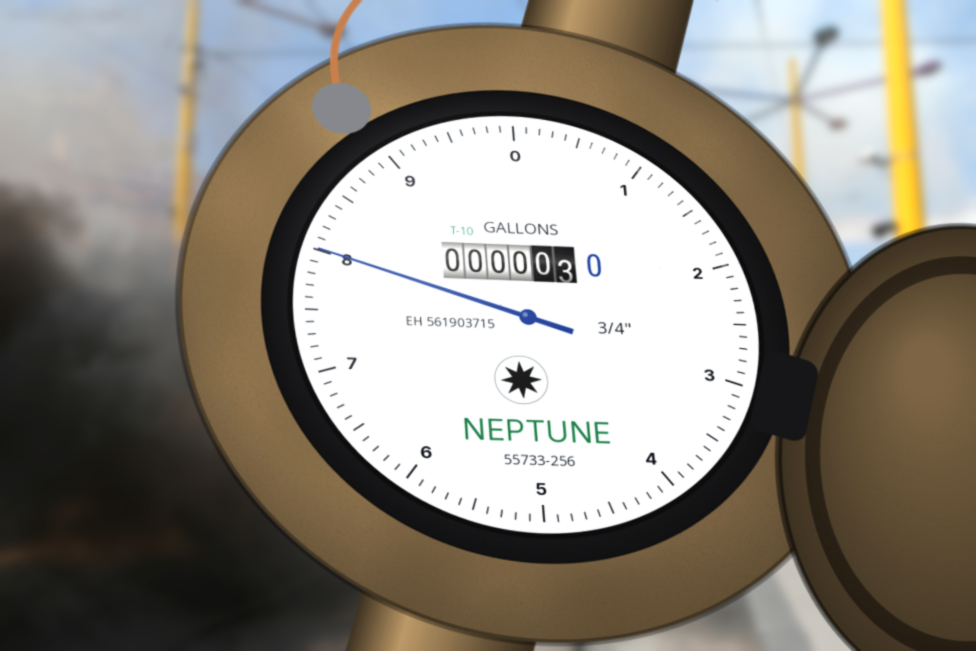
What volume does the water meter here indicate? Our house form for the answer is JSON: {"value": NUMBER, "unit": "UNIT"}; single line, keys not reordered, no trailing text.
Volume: {"value": 28.0, "unit": "gal"}
